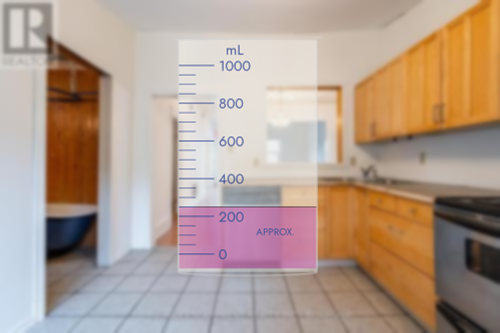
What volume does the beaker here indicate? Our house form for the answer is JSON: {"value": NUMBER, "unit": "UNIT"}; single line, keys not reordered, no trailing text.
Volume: {"value": 250, "unit": "mL"}
